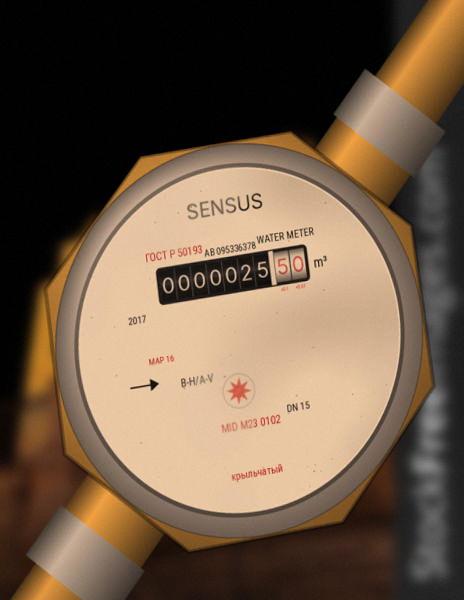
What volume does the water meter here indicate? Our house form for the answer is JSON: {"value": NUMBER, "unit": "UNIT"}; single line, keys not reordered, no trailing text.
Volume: {"value": 25.50, "unit": "m³"}
